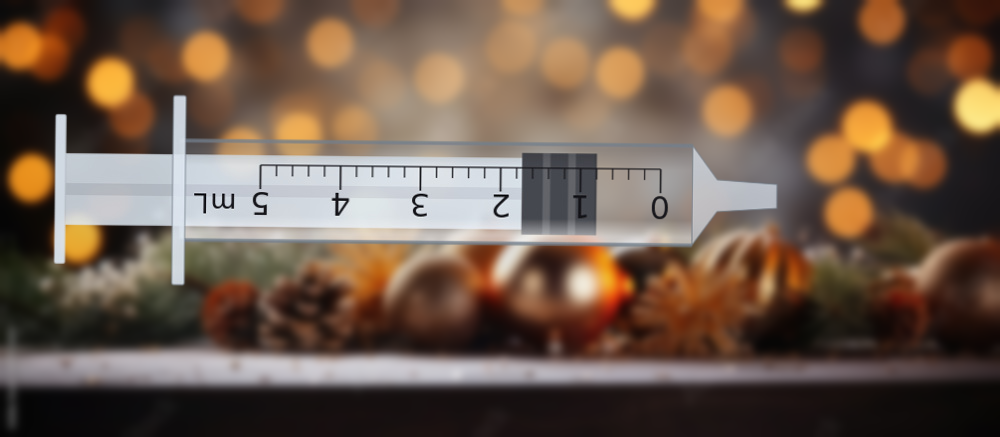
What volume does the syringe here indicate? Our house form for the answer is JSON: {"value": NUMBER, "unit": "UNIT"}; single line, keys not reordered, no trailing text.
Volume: {"value": 0.8, "unit": "mL"}
